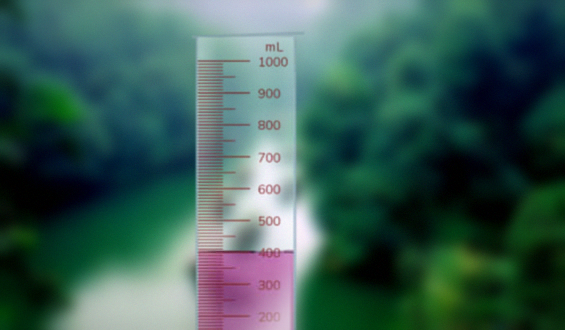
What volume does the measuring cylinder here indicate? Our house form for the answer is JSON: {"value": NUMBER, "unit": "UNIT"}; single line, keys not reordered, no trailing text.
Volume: {"value": 400, "unit": "mL"}
